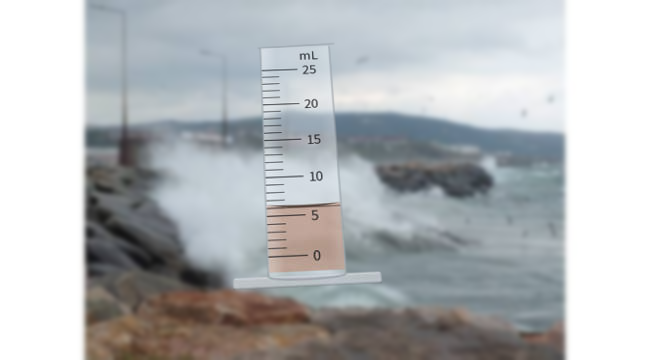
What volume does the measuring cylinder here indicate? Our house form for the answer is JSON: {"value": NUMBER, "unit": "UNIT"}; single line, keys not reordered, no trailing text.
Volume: {"value": 6, "unit": "mL"}
